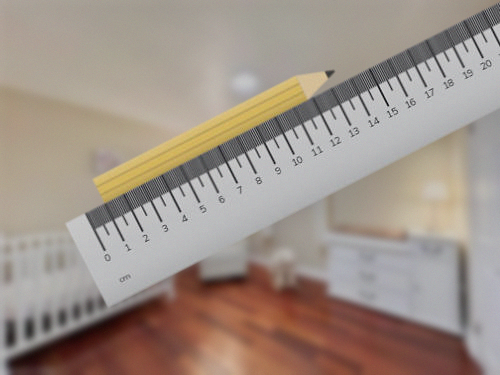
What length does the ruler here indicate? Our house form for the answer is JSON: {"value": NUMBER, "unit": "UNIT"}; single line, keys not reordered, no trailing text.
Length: {"value": 12.5, "unit": "cm"}
